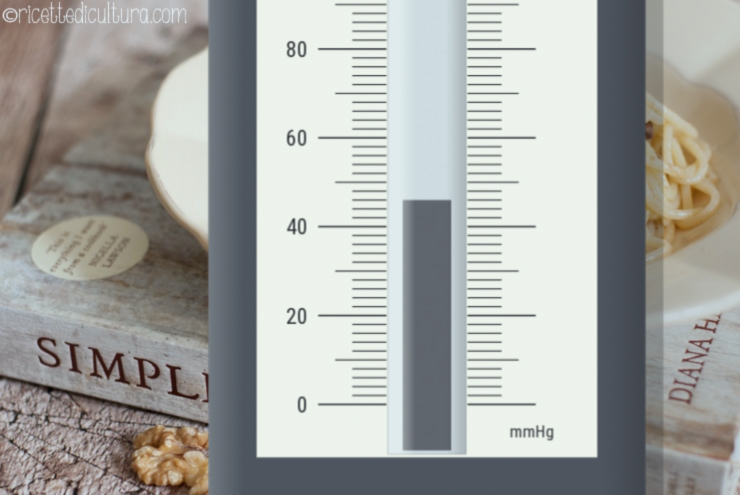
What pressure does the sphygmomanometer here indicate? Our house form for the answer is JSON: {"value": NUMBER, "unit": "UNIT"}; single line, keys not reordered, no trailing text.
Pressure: {"value": 46, "unit": "mmHg"}
